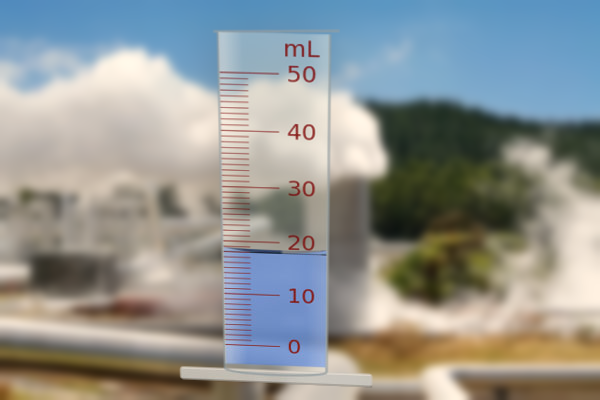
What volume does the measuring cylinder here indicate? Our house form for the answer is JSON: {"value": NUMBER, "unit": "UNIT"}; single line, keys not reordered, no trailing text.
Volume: {"value": 18, "unit": "mL"}
